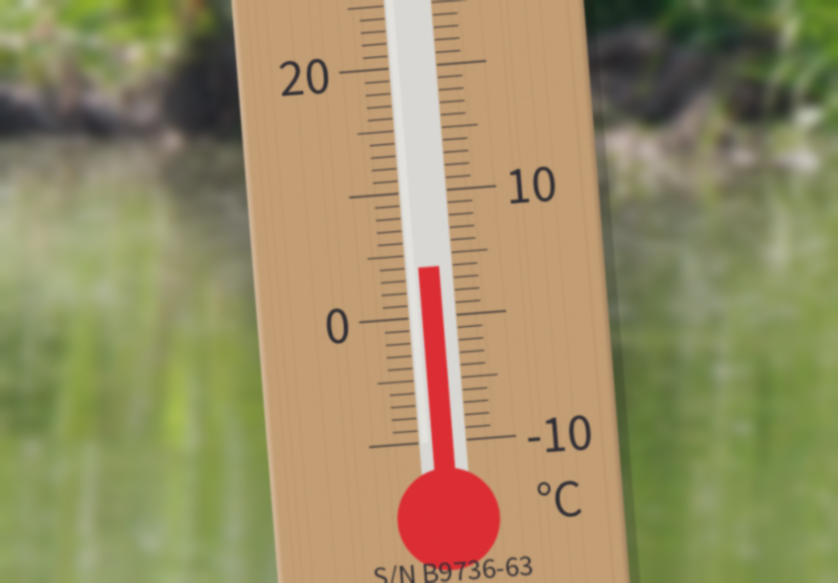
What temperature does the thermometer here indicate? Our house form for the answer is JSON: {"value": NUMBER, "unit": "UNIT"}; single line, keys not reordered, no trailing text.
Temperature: {"value": 4, "unit": "°C"}
